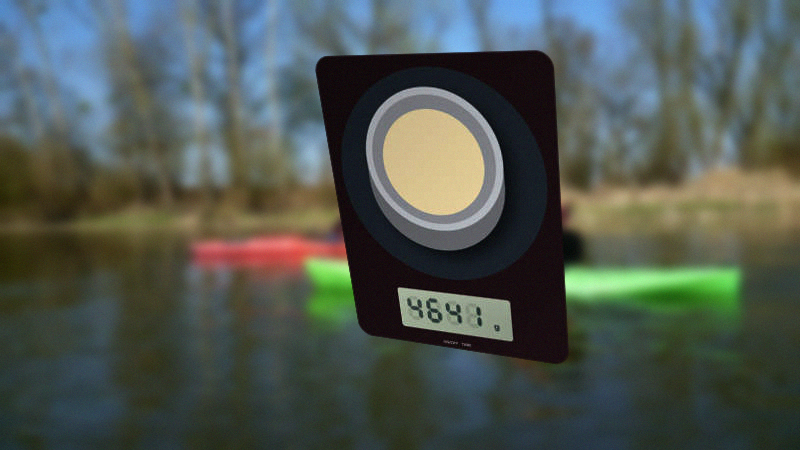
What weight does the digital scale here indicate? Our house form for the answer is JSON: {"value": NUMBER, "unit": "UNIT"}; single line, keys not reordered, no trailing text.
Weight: {"value": 4641, "unit": "g"}
